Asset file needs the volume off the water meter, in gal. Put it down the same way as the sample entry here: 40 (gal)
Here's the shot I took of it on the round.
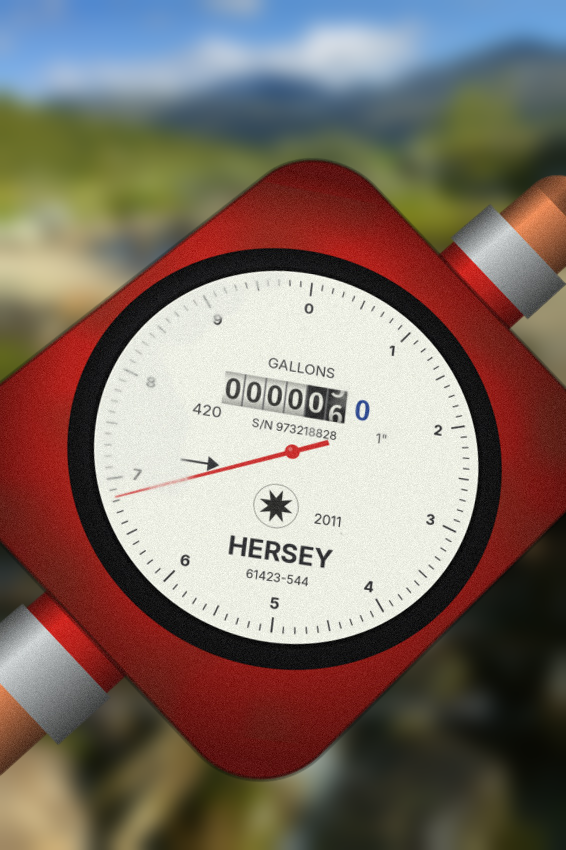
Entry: 56.8 (gal)
